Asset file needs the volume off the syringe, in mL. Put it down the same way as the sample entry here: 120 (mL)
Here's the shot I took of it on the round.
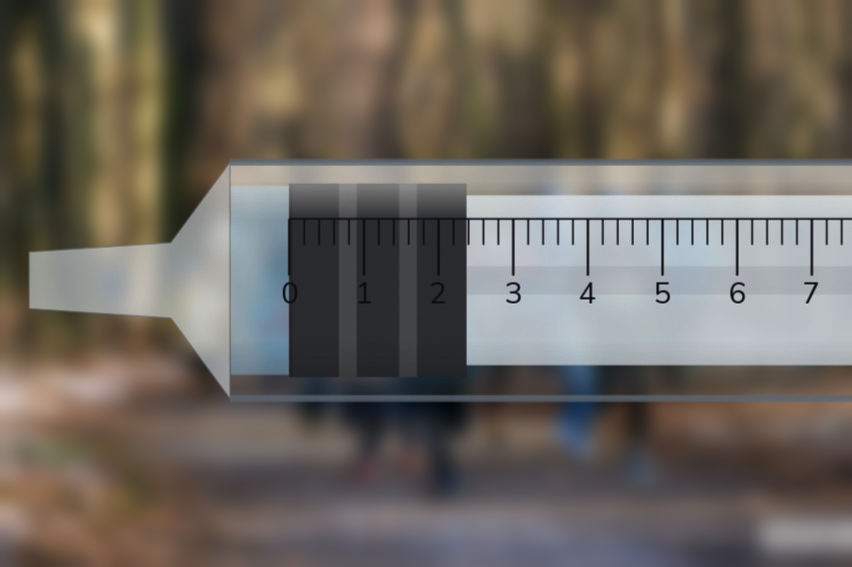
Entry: 0 (mL)
